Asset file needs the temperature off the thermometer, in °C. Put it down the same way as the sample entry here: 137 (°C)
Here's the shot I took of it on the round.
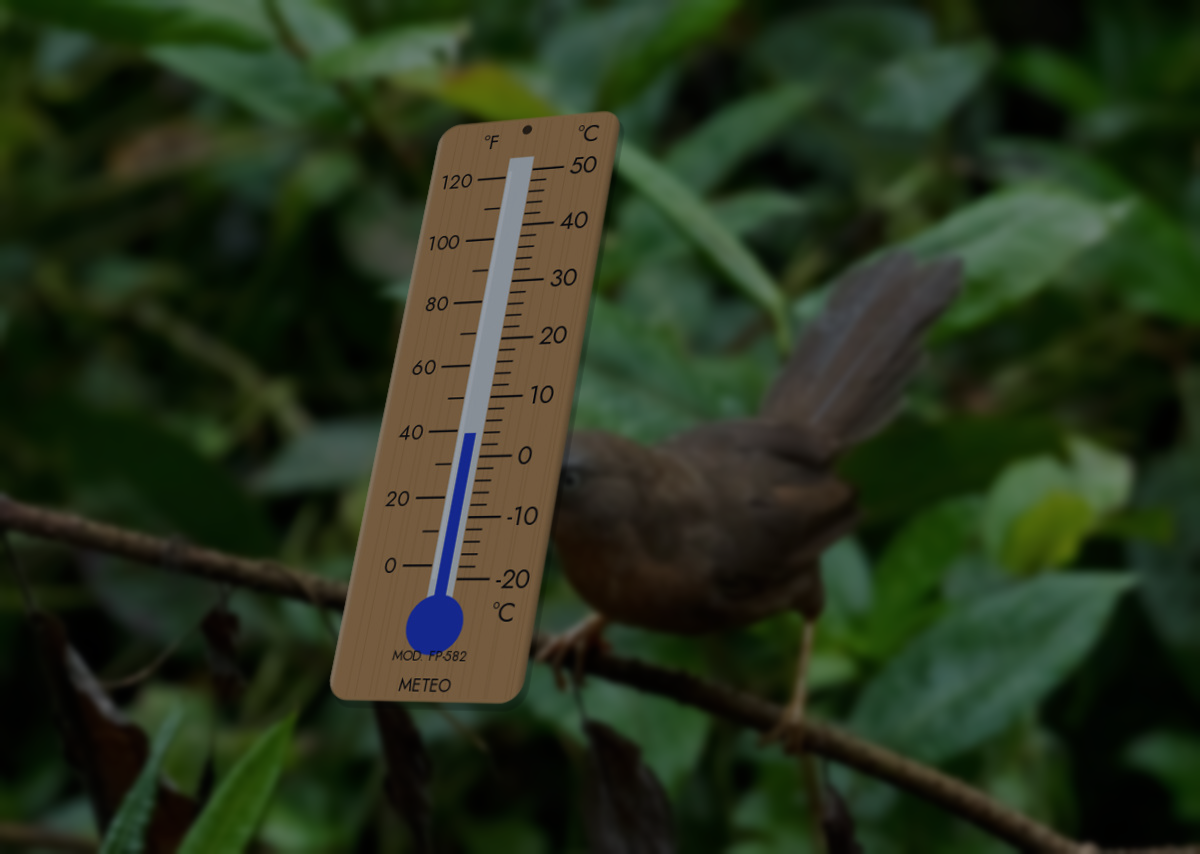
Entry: 4 (°C)
